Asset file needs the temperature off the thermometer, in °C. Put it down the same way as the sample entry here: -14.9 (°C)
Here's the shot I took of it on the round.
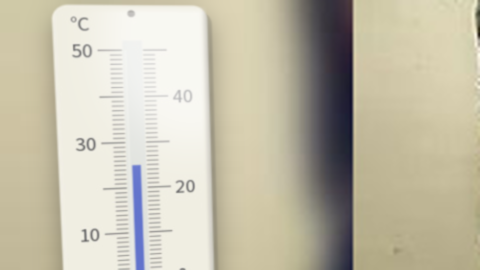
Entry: 25 (°C)
